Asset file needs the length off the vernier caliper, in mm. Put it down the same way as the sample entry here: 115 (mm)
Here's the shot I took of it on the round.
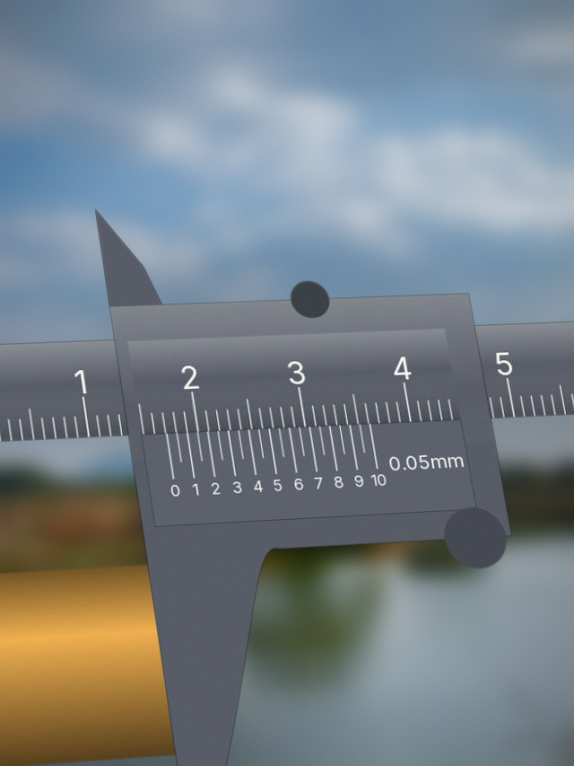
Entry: 17.1 (mm)
